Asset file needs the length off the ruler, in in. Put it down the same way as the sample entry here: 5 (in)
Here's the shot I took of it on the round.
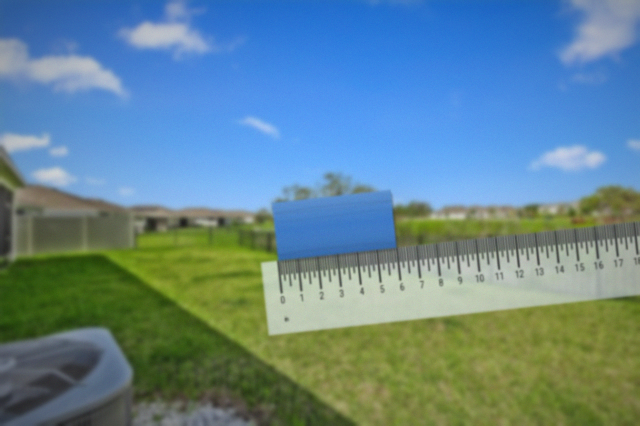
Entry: 6 (in)
